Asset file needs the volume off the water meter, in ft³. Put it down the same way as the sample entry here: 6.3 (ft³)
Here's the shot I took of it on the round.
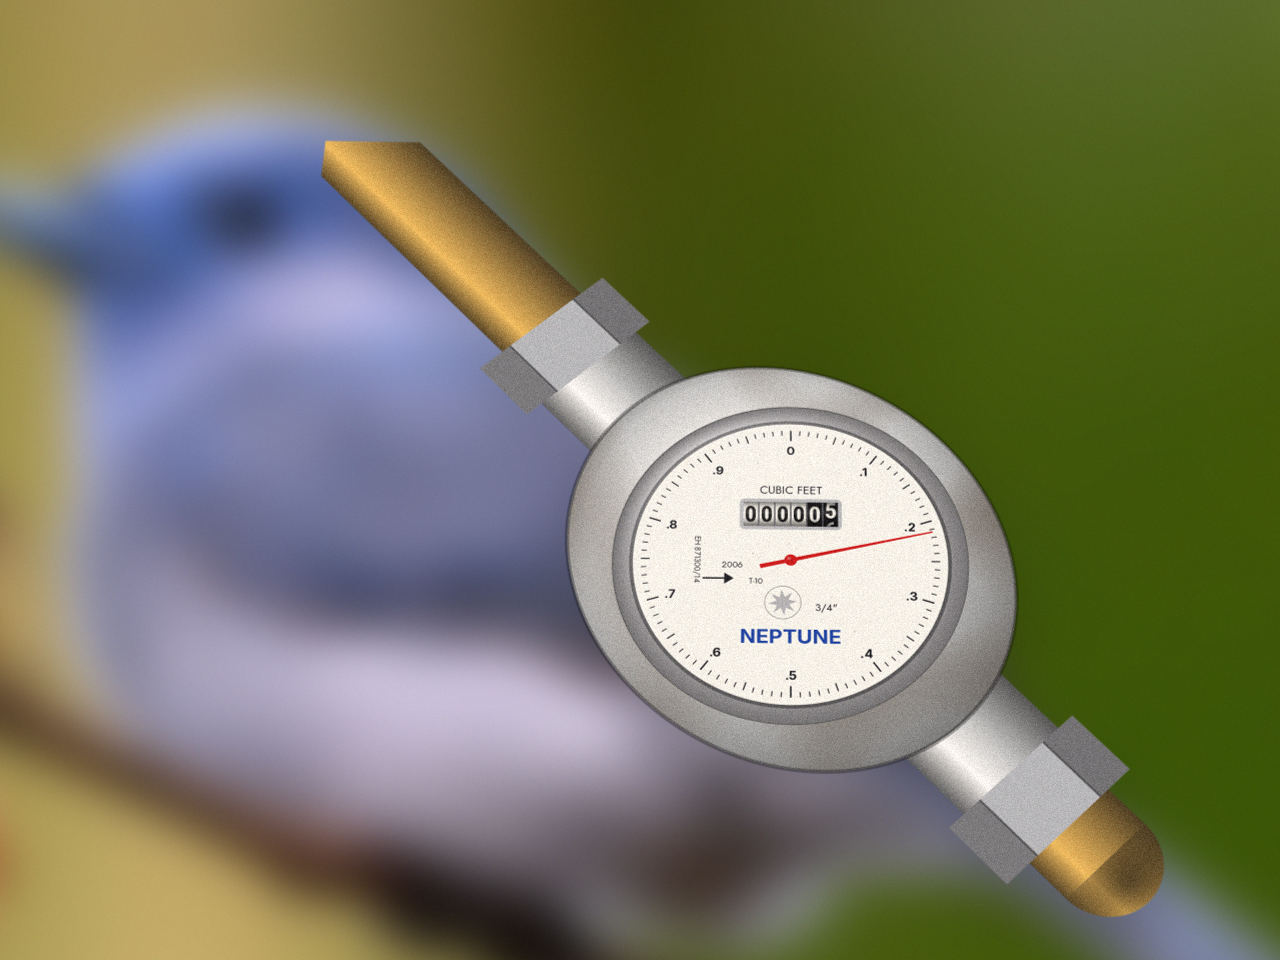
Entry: 5.21 (ft³)
